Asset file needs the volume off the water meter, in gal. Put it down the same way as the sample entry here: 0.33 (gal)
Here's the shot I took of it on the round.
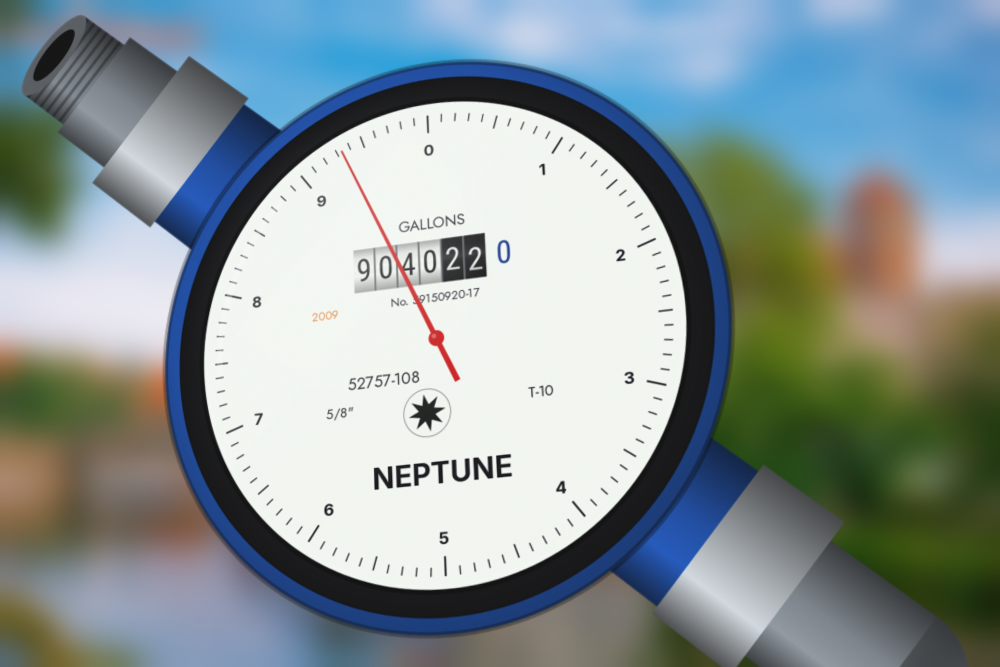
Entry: 9040219.3 (gal)
